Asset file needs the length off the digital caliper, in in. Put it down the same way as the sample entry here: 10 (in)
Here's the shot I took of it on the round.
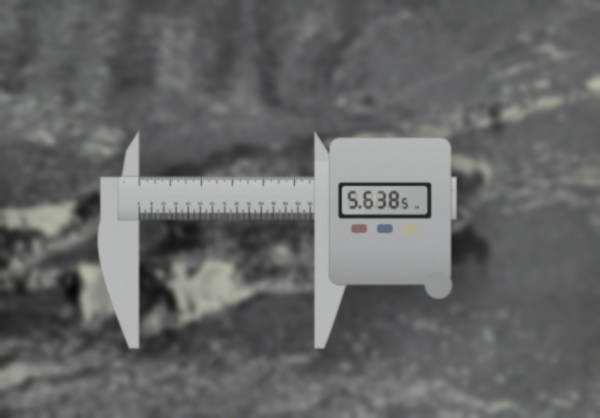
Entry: 5.6385 (in)
